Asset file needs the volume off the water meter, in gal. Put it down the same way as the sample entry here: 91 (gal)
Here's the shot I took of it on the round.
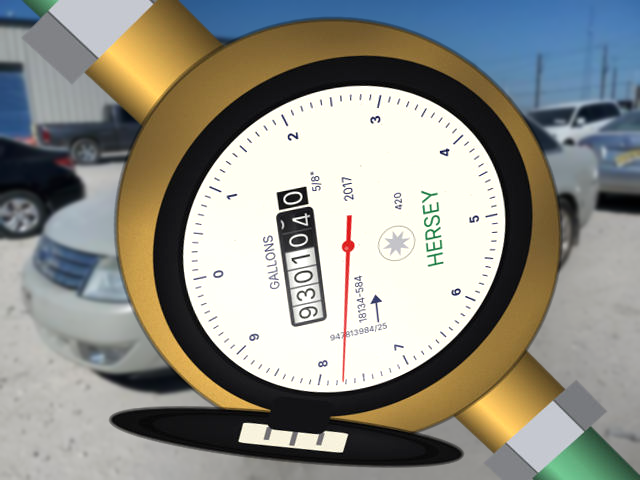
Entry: 9301037.7 (gal)
